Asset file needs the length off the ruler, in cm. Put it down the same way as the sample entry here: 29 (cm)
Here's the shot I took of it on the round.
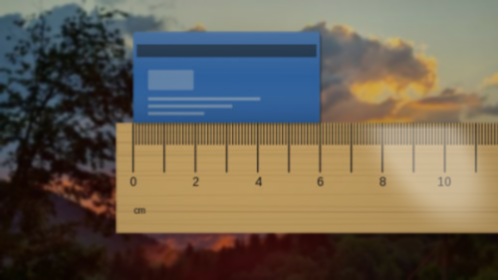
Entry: 6 (cm)
